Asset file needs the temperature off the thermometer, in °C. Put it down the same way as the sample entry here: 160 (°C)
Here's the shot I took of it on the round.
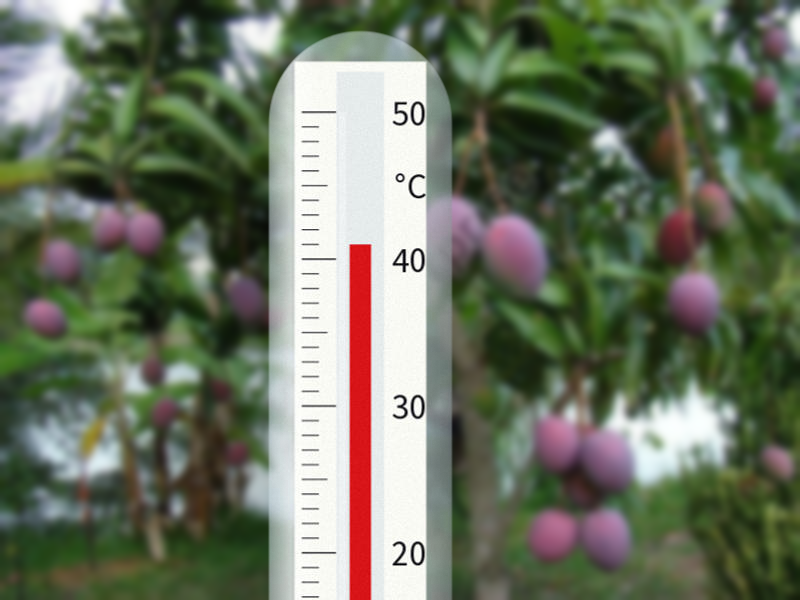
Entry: 41 (°C)
